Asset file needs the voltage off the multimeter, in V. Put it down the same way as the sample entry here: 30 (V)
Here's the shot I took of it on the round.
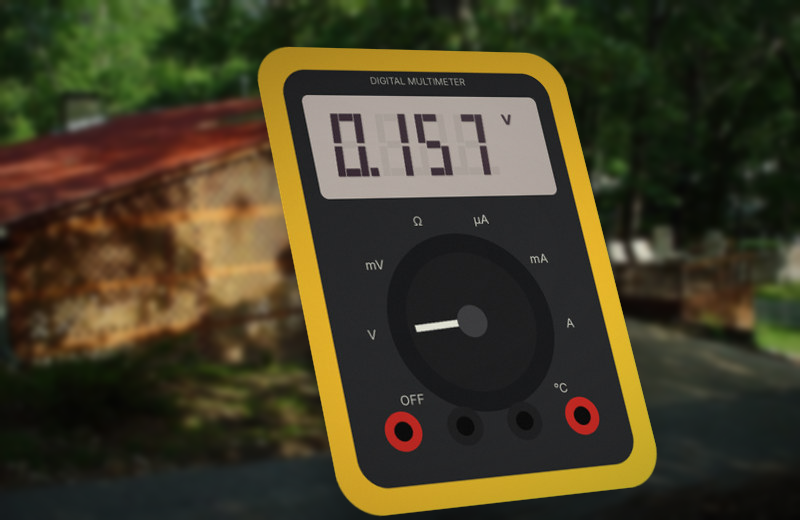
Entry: 0.157 (V)
